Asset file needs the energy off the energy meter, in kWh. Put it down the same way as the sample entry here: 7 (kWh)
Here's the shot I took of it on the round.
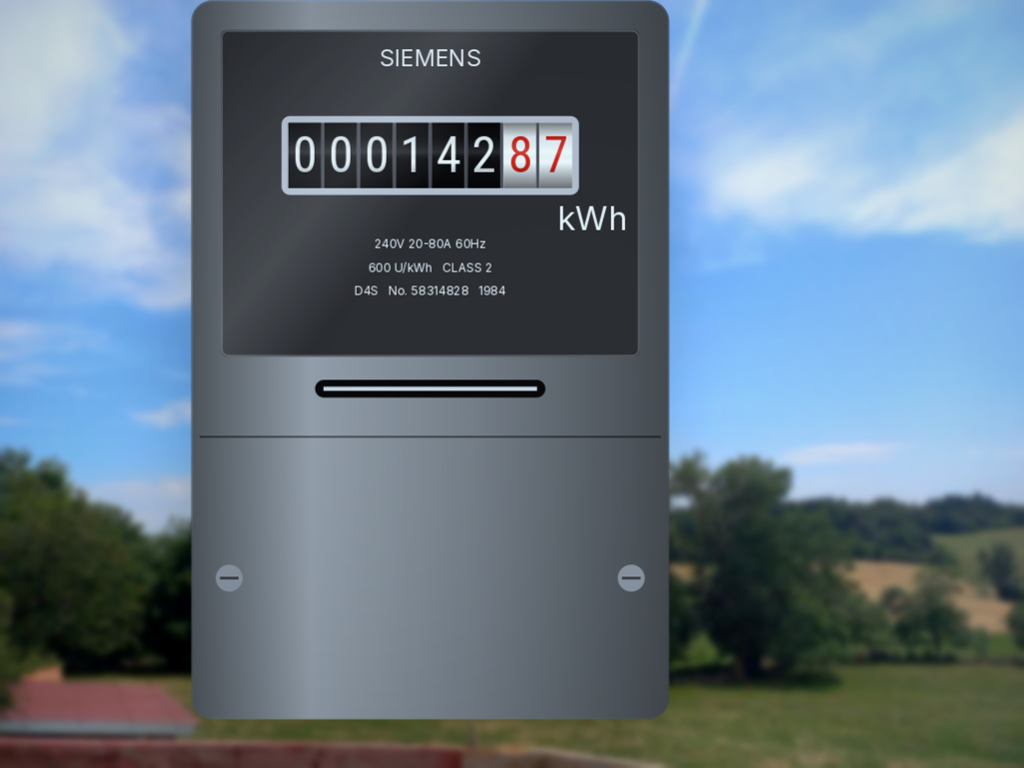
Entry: 142.87 (kWh)
